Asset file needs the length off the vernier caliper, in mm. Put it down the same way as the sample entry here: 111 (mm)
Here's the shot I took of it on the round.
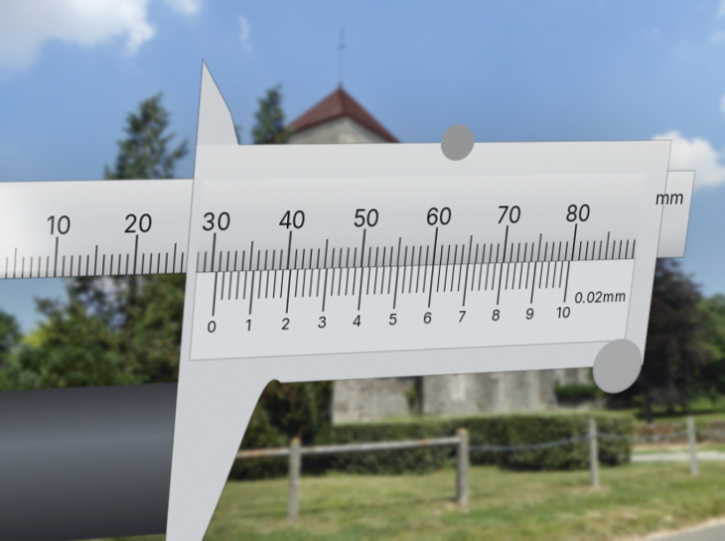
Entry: 30.6 (mm)
